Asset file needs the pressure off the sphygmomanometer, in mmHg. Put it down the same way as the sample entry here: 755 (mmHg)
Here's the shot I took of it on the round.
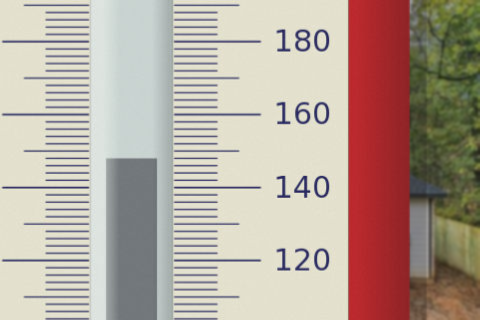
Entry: 148 (mmHg)
